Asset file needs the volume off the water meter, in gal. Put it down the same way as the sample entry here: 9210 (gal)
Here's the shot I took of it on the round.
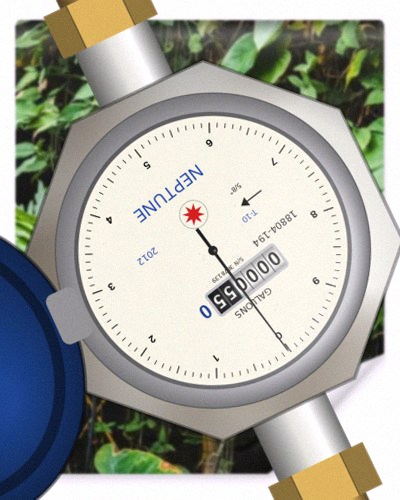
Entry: 550.0 (gal)
